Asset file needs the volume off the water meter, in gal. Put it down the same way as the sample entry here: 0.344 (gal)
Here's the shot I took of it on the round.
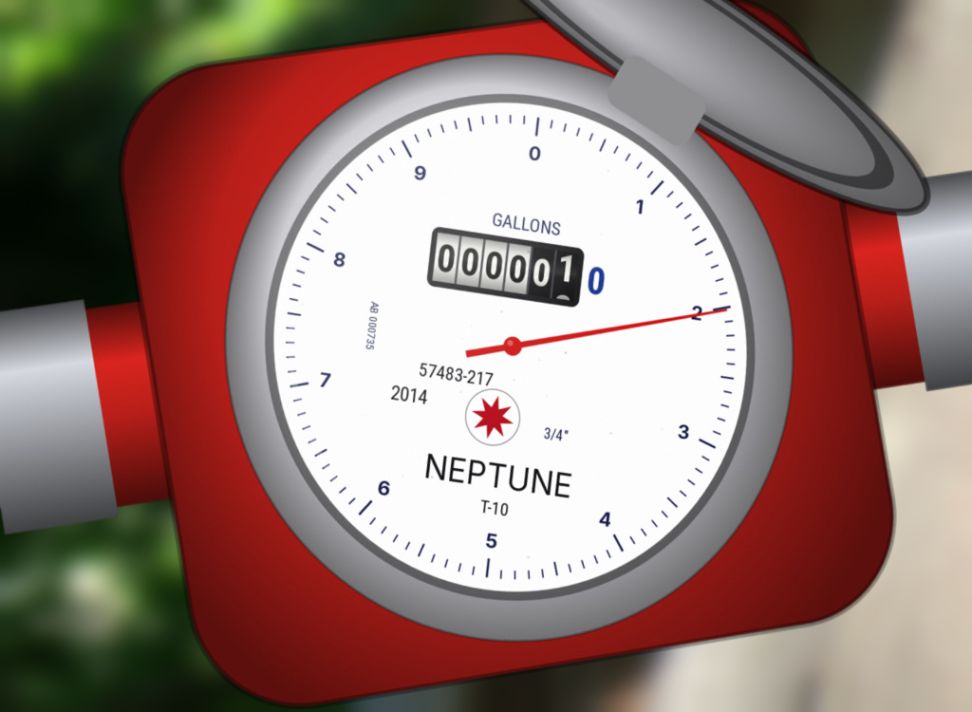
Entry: 12.0 (gal)
